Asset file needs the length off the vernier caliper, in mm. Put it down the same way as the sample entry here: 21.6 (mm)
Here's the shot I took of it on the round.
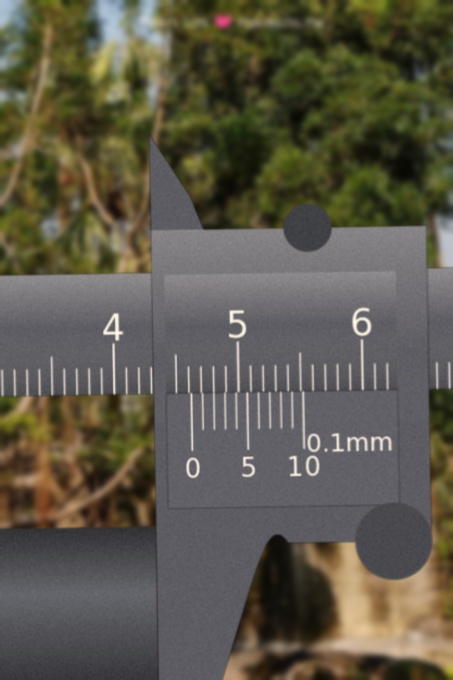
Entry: 46.2 (mm)
